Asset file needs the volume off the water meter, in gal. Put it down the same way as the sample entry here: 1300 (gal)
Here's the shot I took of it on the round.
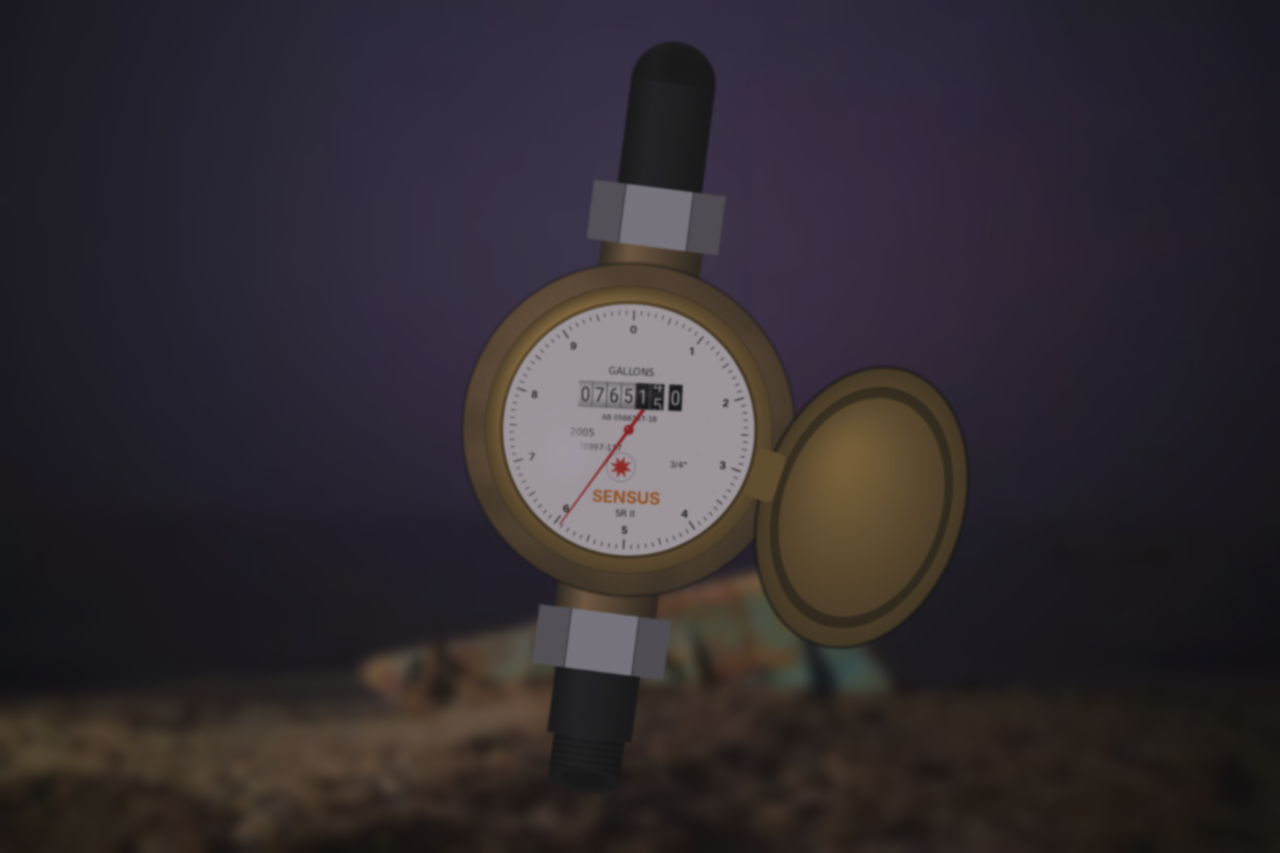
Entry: 765145.9 (gal)
